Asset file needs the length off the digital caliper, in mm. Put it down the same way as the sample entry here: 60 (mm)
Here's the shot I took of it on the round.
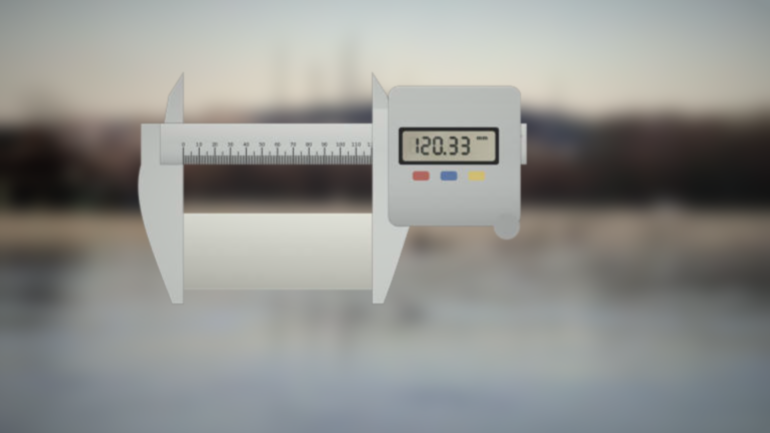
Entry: 120.33 (mm)
